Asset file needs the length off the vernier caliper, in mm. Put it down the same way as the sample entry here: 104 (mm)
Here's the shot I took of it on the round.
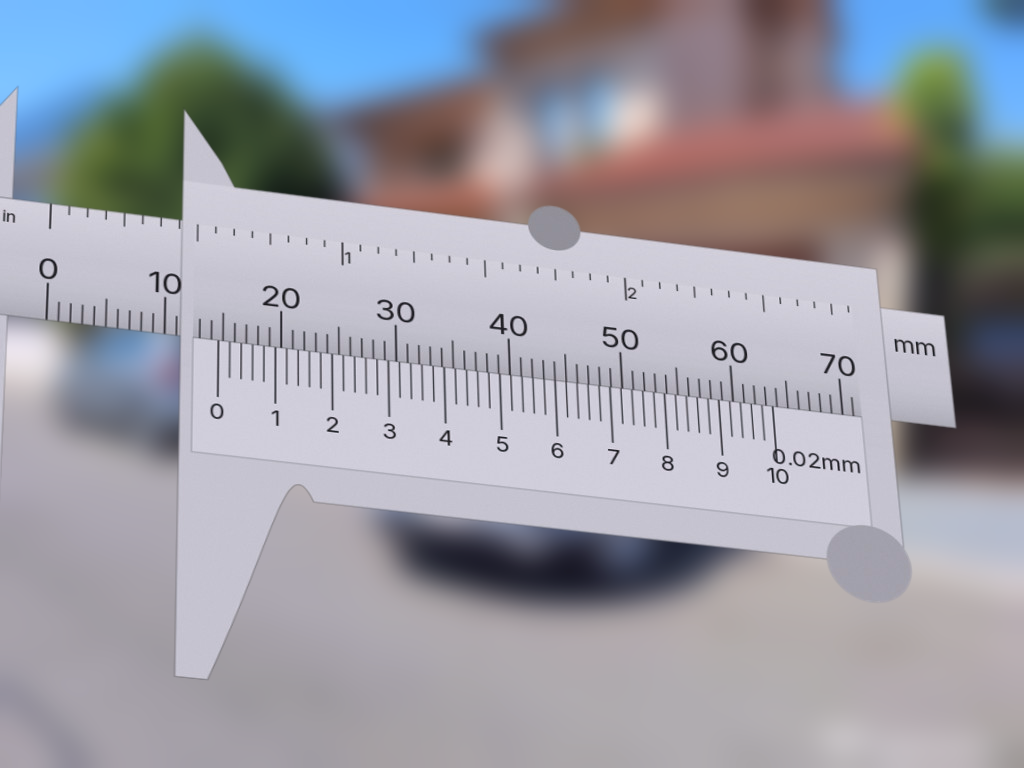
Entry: 14.6 (mm)
